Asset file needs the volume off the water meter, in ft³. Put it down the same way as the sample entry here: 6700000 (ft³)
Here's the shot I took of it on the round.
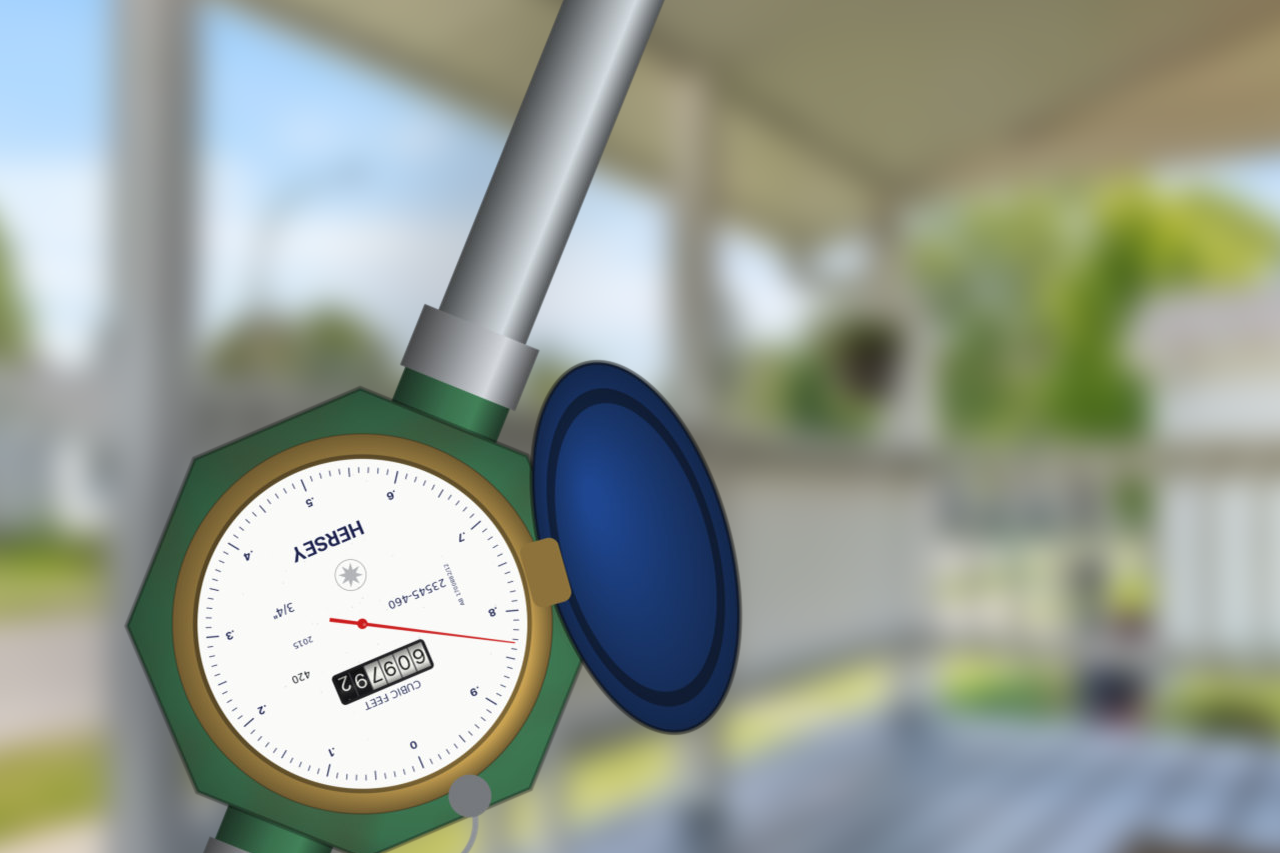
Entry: 609791.83 (ft³)
